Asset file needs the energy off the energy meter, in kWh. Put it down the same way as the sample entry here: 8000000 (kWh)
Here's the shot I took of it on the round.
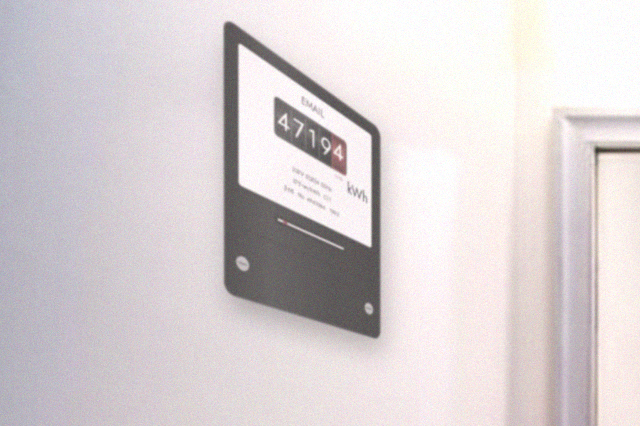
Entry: 4719.4 (kWh)
